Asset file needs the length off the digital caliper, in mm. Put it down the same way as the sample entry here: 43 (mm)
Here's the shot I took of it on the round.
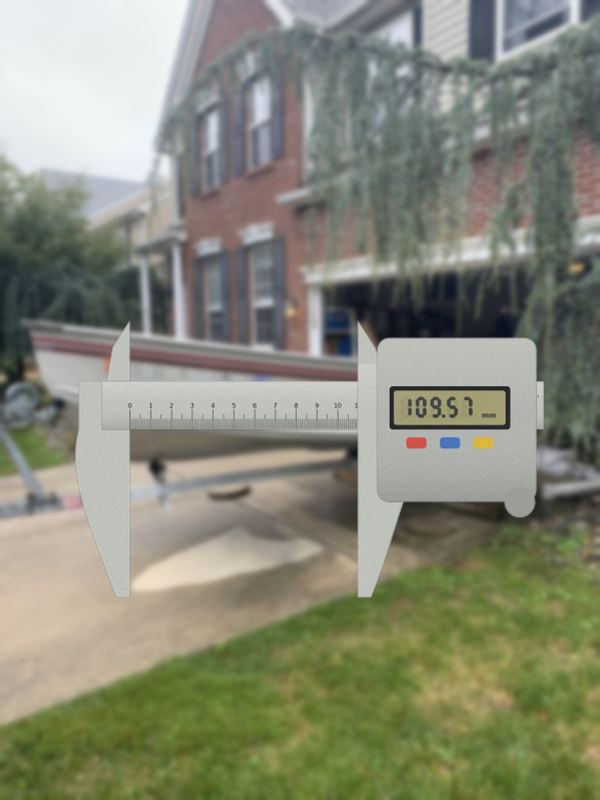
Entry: 109.57 (mm)
